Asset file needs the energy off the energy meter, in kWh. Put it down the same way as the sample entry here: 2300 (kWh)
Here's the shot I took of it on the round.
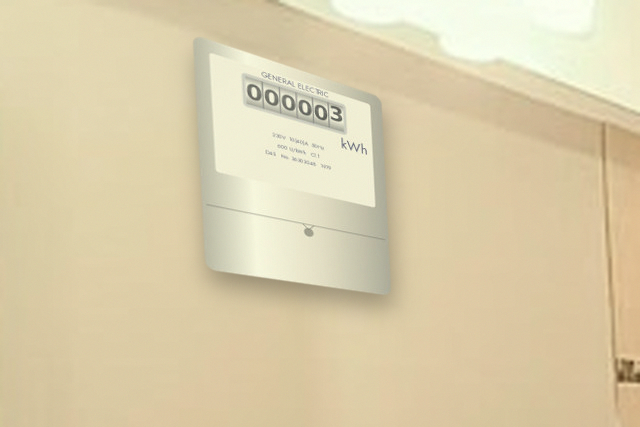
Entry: 3 (kWh)
